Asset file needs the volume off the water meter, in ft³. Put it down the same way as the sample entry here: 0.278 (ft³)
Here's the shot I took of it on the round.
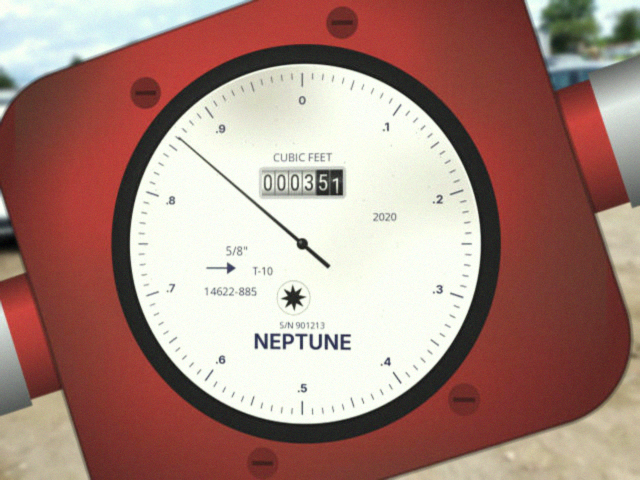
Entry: 350.86 (ft³)
